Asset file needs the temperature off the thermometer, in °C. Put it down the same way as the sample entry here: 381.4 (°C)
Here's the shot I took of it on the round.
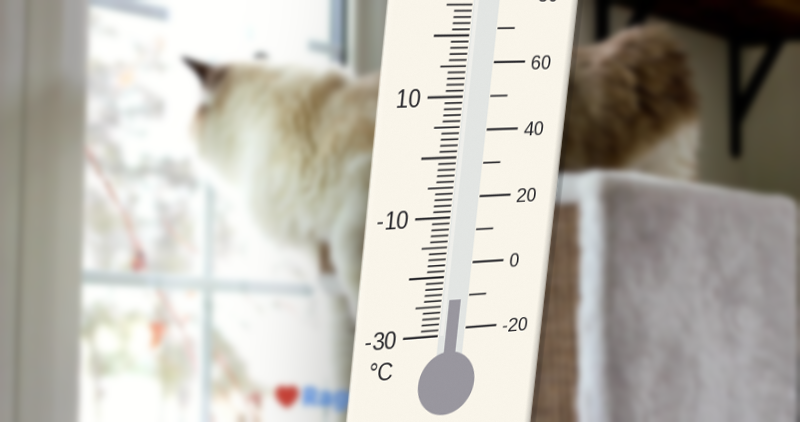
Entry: -24 (°C)
